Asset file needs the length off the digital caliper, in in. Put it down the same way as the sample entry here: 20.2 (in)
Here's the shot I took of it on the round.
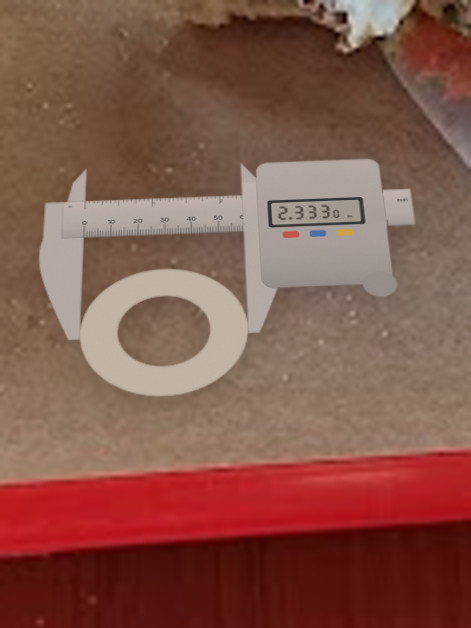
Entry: 2.3330 (in)
